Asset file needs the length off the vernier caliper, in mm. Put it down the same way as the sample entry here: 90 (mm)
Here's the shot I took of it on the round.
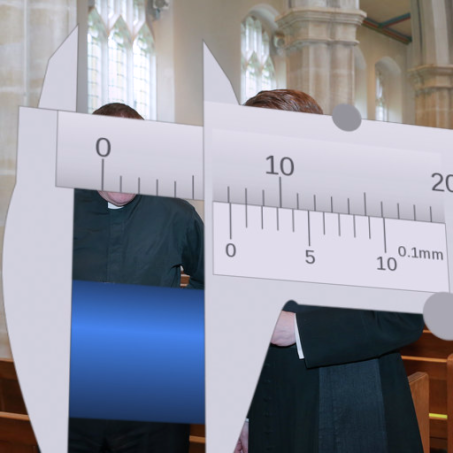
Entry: 7.1 (mm)
